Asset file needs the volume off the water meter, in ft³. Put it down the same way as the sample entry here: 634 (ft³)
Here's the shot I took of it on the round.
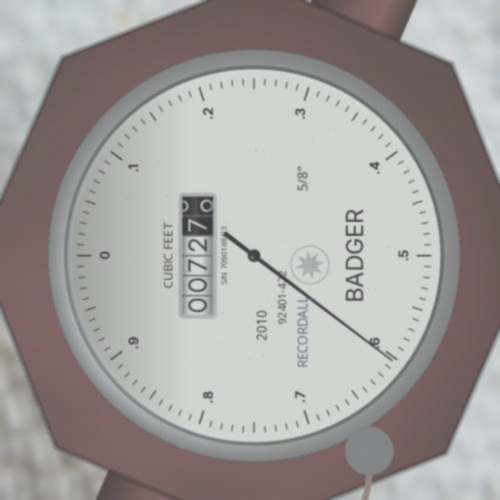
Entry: 7278.60 (ft³)
